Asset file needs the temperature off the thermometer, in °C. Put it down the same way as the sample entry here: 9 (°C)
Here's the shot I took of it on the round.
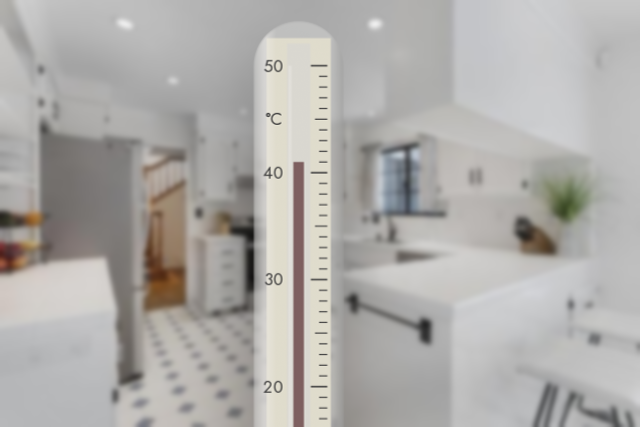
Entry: 41 (°C)
